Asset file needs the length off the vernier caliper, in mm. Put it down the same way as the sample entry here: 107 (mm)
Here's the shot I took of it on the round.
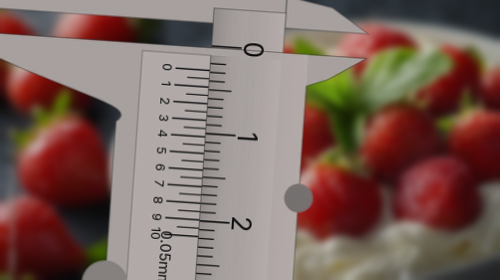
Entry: 2.8 (mm)
